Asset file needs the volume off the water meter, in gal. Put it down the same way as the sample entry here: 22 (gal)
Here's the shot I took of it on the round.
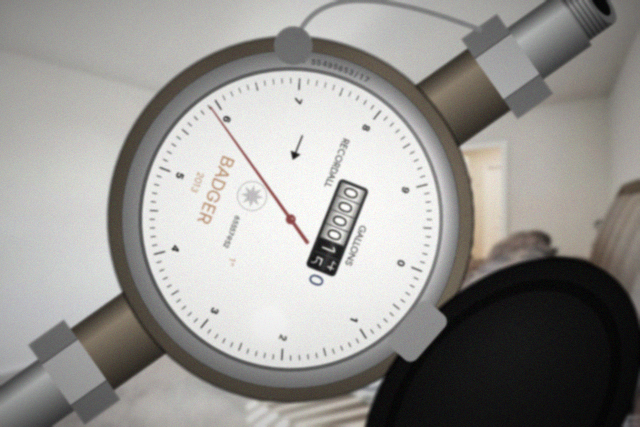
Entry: 145.9 (gal)
